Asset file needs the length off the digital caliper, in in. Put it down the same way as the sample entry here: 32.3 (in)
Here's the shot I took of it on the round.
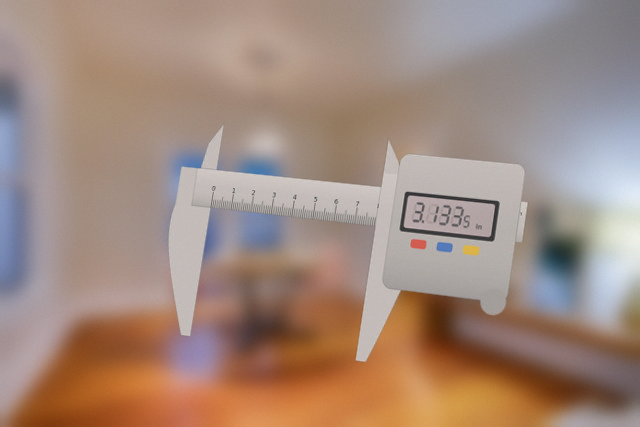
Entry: 3.1335 (in)
